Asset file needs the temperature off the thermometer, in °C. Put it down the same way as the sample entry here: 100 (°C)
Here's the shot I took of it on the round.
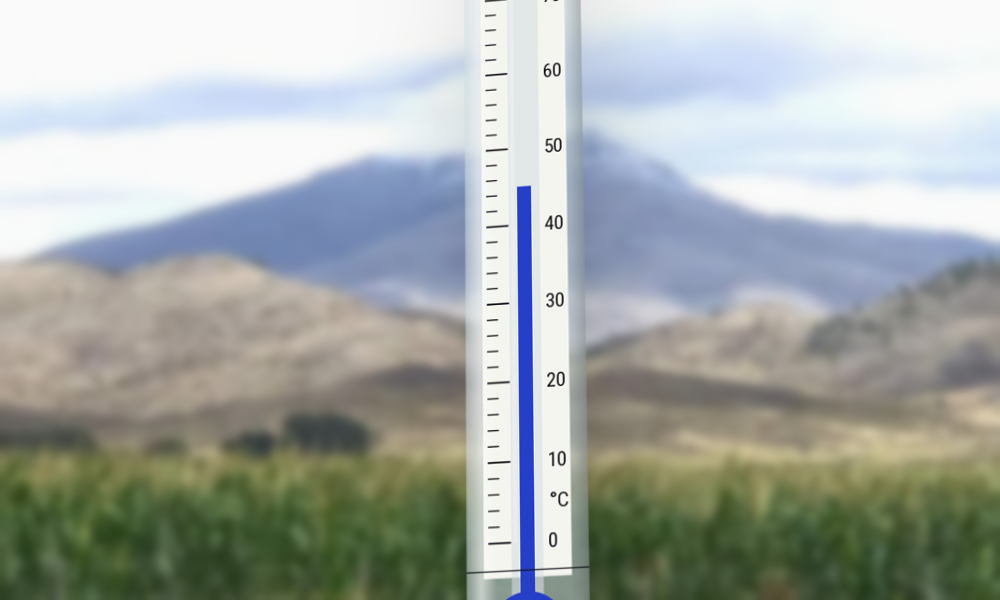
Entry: 45 (°C)
